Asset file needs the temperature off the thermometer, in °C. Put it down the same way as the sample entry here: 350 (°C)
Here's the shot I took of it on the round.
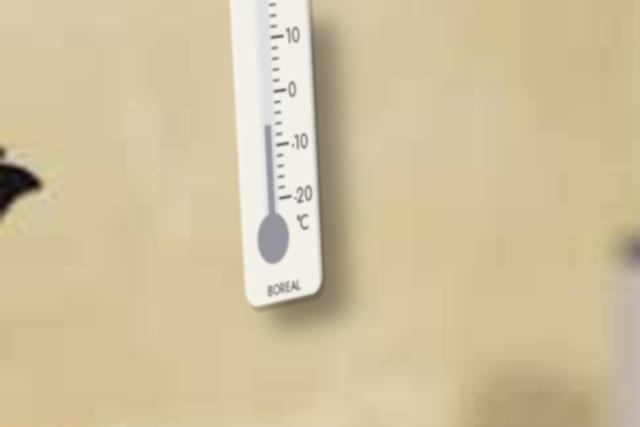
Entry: -6 (°C)
